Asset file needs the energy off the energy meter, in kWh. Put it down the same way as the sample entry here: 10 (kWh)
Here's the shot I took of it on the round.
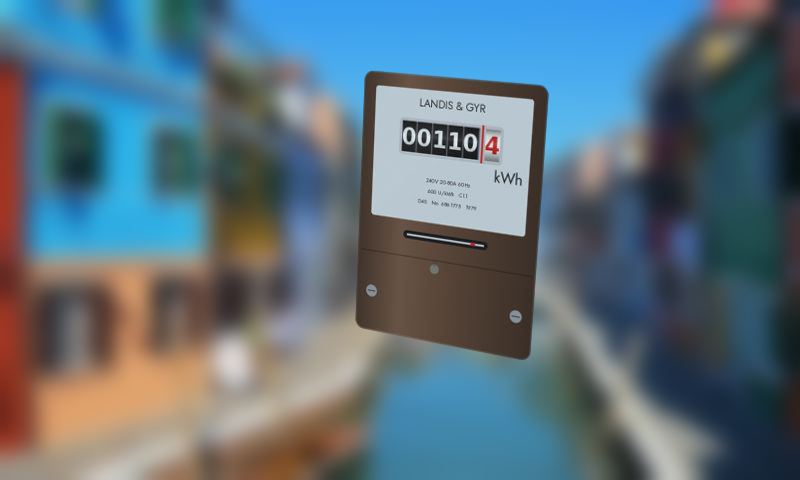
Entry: 110.4 (kWh)
